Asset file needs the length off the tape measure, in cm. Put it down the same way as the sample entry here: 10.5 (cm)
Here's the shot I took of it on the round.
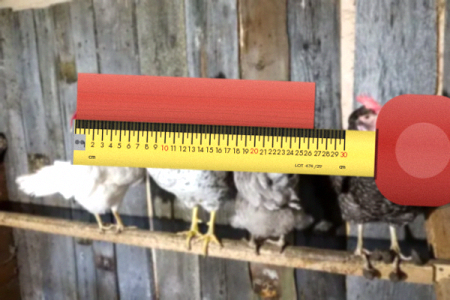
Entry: 26.5 (cm)
